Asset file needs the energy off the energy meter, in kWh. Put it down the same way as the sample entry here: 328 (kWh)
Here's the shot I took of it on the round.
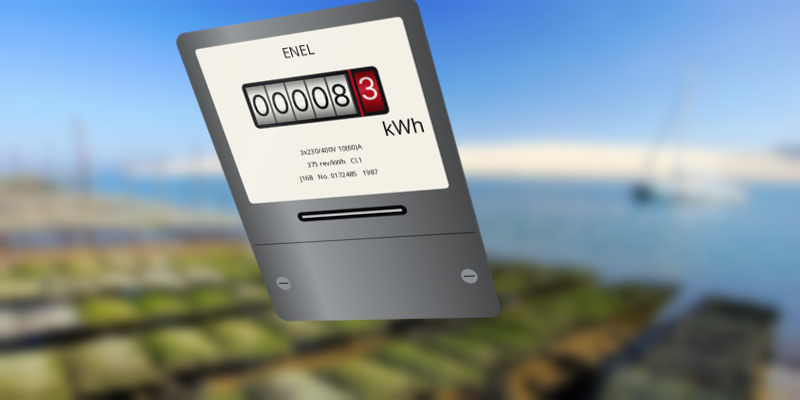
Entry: 8.3 (kWh)
